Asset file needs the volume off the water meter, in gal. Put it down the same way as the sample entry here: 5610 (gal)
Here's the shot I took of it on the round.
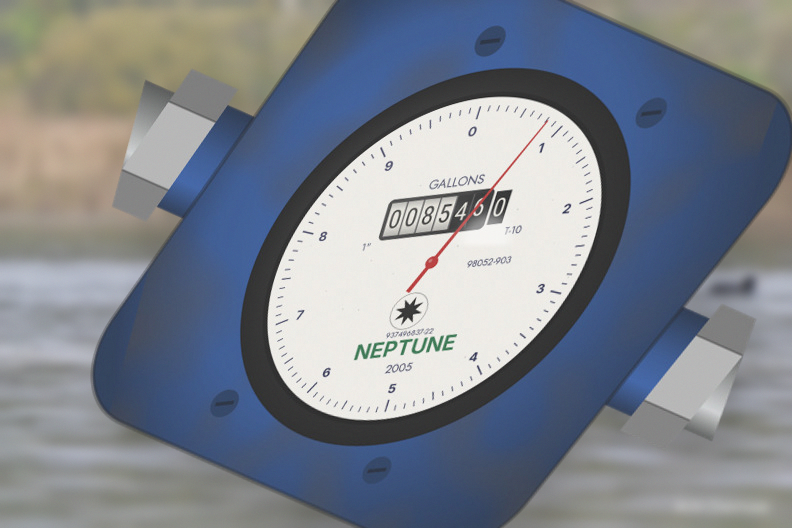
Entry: 85460.8 (gal)
